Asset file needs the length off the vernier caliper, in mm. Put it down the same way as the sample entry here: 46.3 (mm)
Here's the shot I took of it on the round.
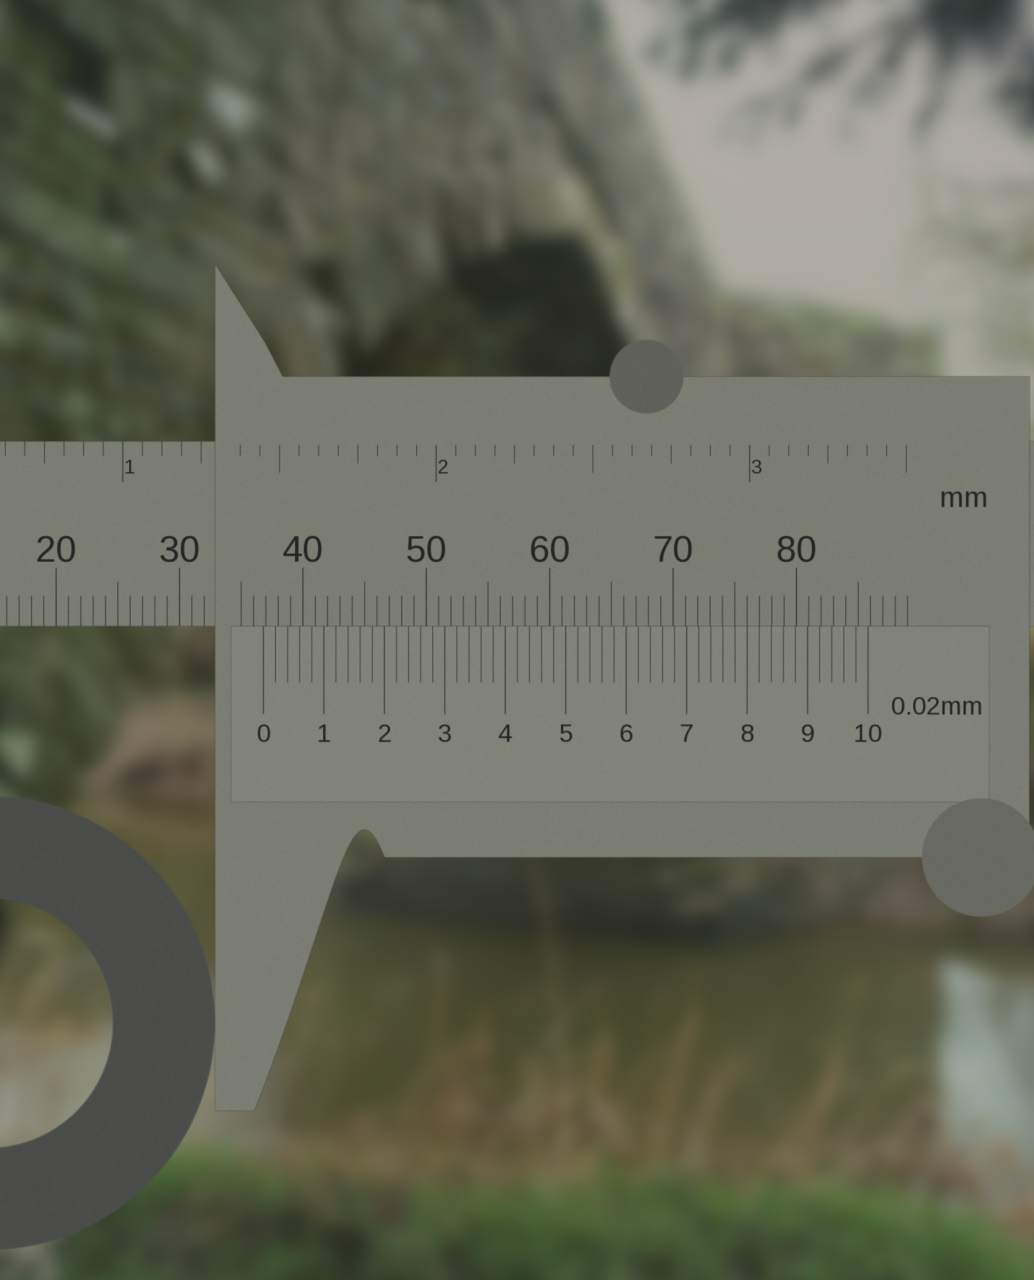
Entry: 36.8 (mm)
